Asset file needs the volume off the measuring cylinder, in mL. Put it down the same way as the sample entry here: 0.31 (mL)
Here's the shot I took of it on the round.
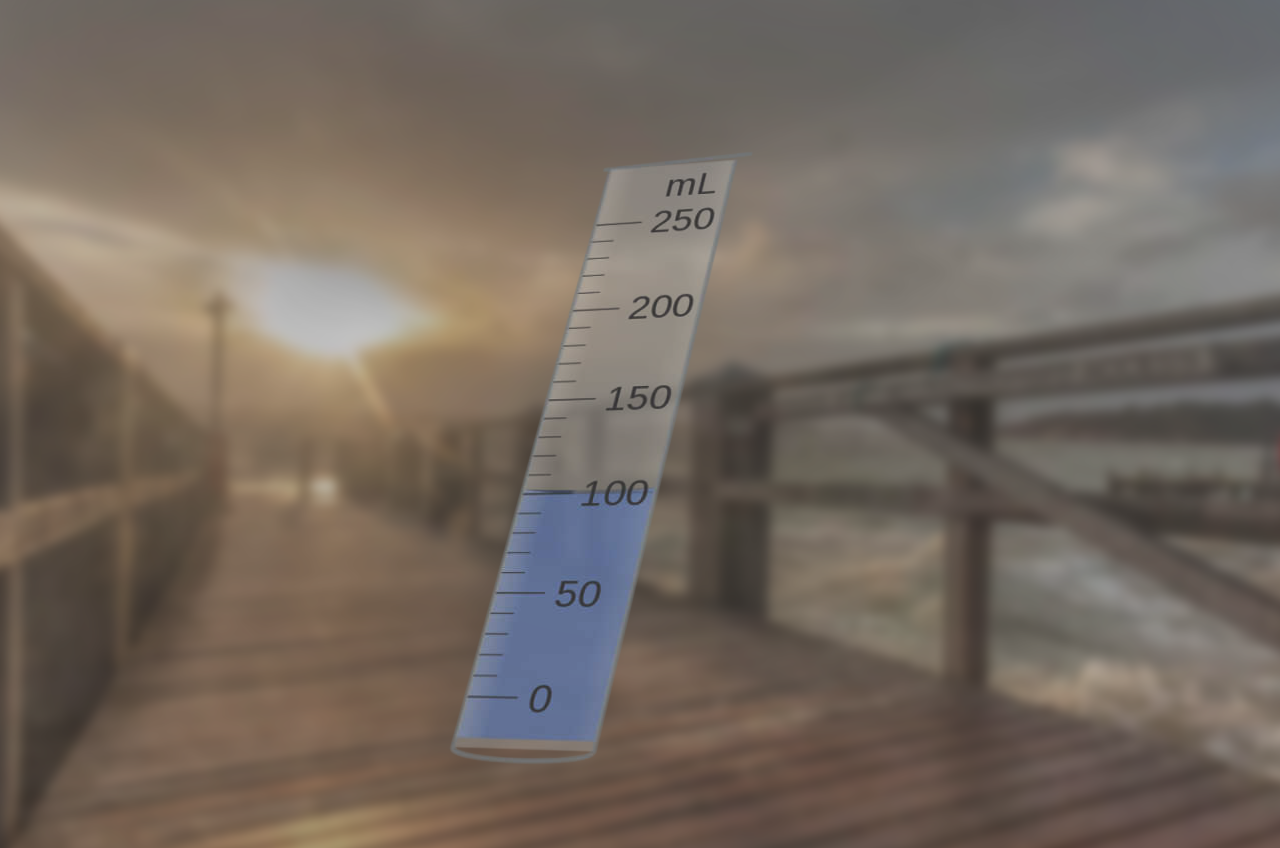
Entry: 100 (mL)
